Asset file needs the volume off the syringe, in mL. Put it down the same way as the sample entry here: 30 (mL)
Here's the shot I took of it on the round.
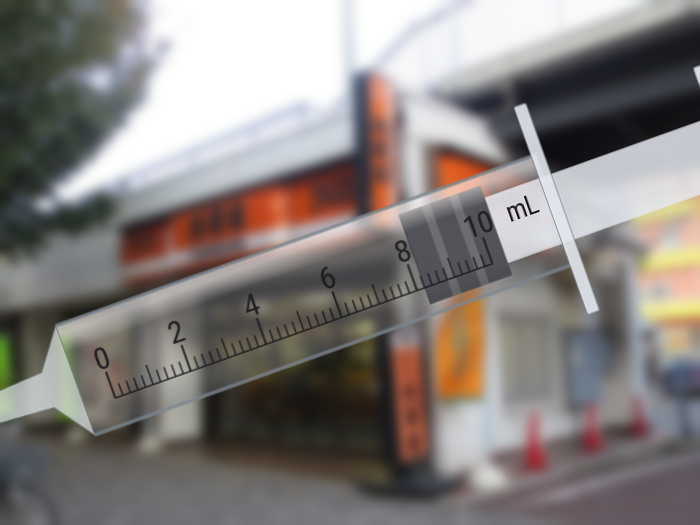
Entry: 8.2 (mL)
